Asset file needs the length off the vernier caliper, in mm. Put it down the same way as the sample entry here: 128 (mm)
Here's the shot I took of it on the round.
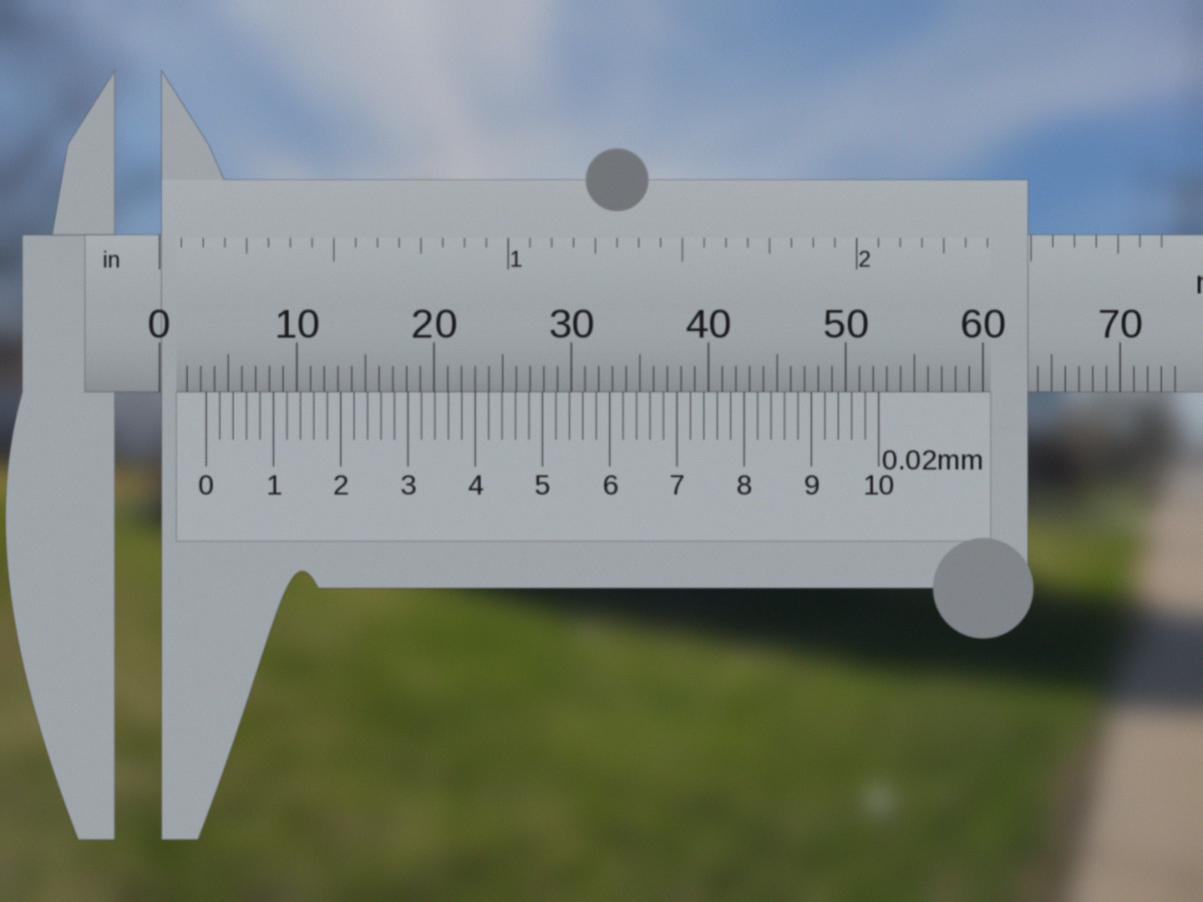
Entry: 3.4 (mm)
